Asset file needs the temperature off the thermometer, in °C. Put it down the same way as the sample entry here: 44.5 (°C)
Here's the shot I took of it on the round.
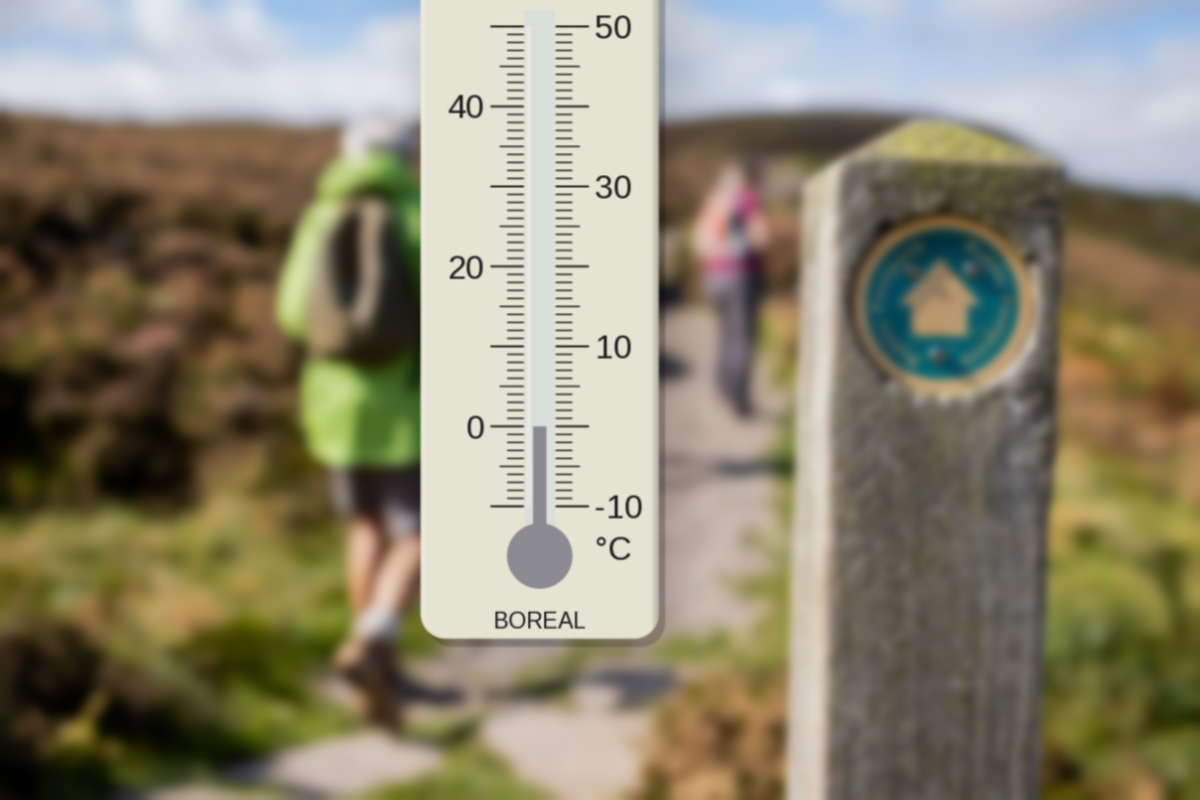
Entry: 0 (°C)
